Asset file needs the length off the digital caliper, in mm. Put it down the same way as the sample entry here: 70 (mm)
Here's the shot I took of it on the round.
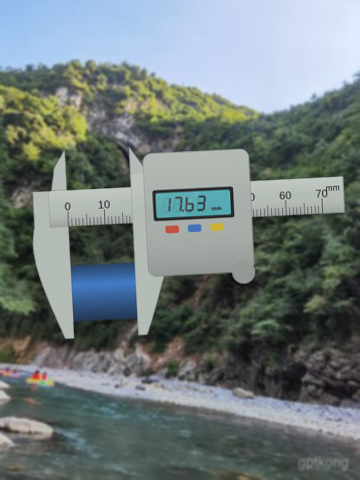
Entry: 17.63 (mm)
